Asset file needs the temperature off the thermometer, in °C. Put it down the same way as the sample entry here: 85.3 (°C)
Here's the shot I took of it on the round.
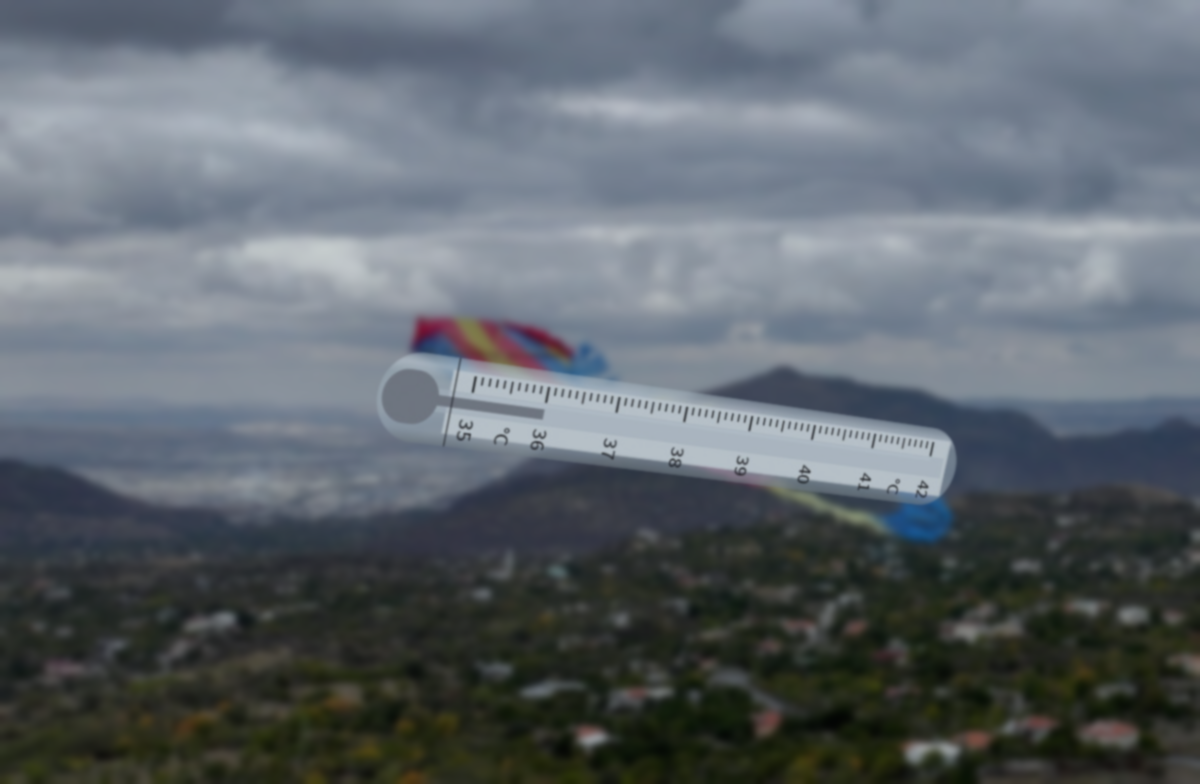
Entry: 36 (°C)
